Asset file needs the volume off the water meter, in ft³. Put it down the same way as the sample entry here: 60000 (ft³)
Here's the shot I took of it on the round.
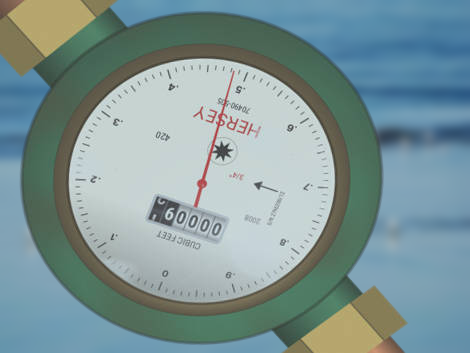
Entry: 91.48 (ft³)
